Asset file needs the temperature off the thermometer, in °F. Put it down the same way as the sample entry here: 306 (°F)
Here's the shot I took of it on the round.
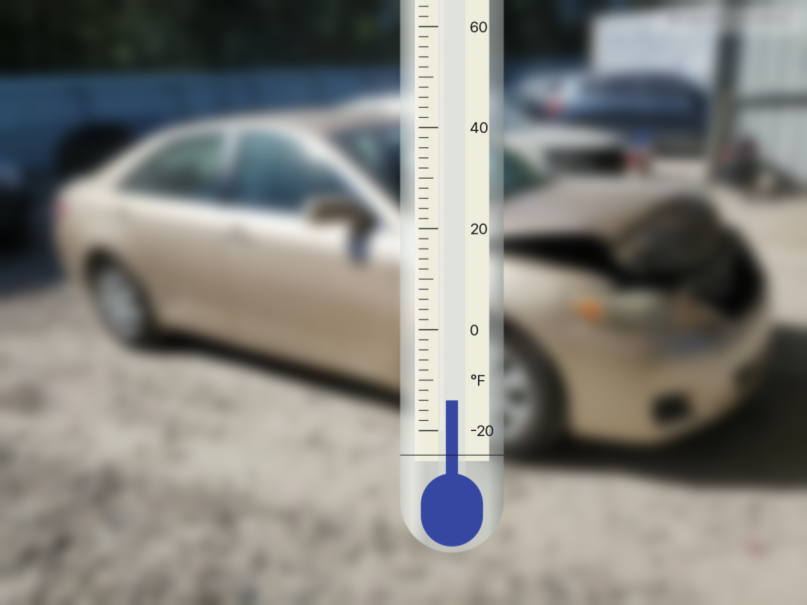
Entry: -14 (°F)
